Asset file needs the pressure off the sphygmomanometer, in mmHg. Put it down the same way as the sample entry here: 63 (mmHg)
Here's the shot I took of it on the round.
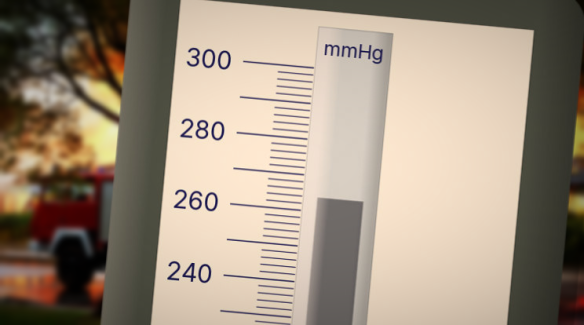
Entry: 264 (mmHg)
